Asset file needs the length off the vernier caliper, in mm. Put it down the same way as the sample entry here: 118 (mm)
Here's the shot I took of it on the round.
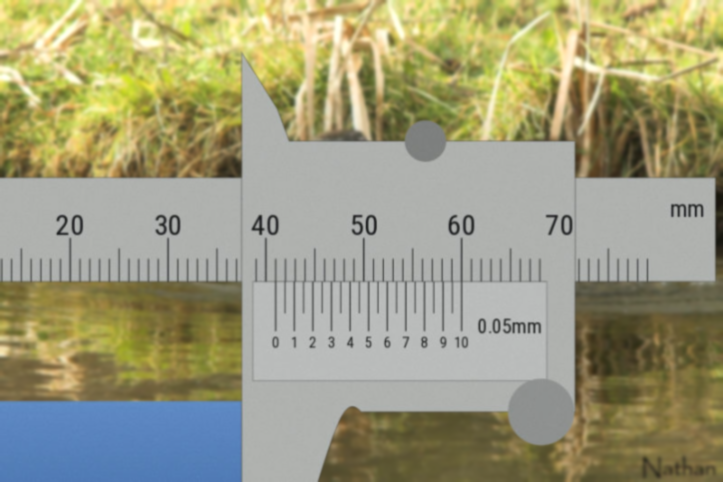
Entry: 41.0 (mm)
